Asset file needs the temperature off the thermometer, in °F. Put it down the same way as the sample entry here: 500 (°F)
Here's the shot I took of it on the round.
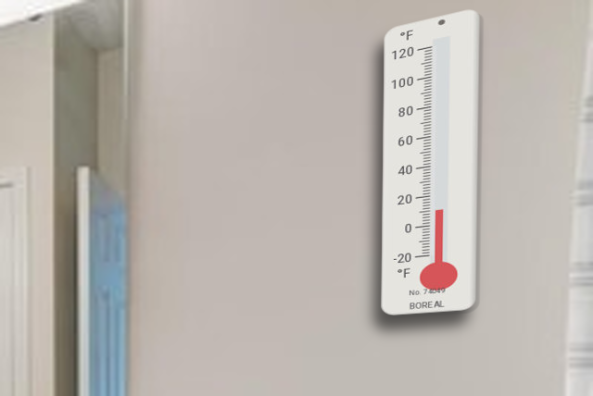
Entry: 10 (°F)
